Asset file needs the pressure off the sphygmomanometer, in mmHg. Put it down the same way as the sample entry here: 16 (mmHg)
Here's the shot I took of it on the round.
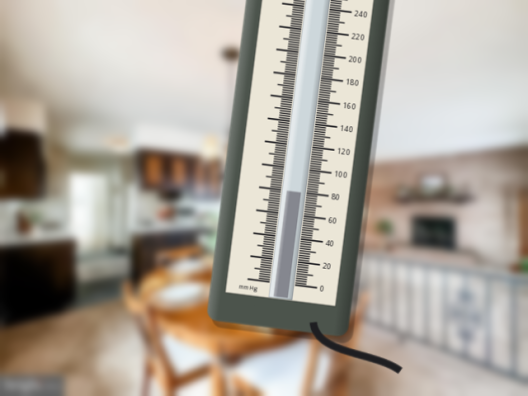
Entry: 80 (mmHg)
